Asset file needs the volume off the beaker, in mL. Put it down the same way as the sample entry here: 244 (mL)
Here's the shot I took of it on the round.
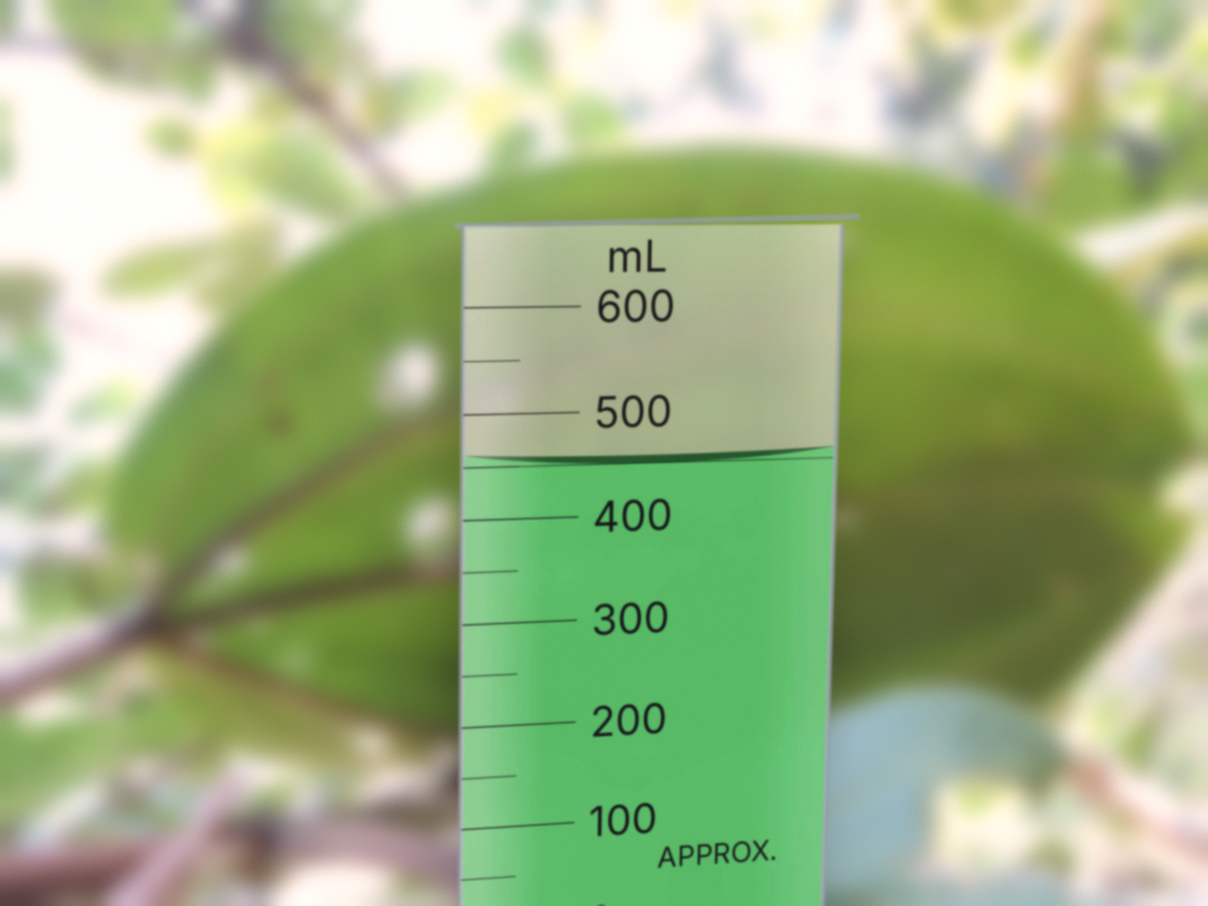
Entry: 450 (mL)
